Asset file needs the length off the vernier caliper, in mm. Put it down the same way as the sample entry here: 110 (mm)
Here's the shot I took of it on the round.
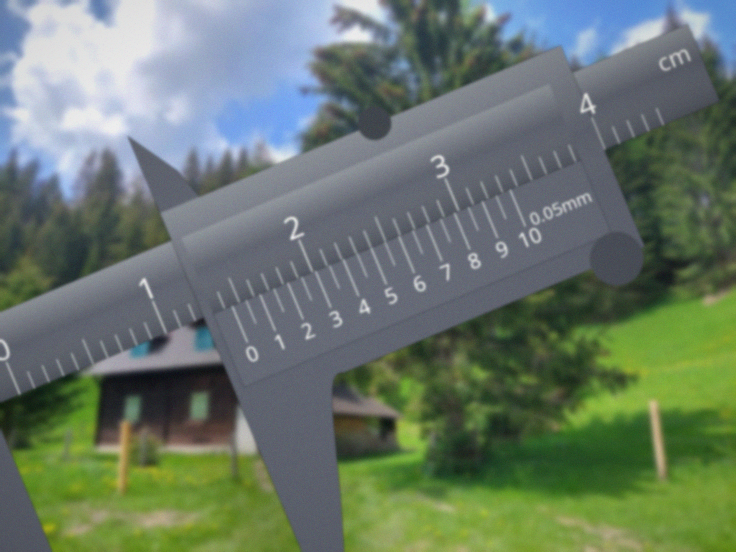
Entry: 14.5 (mm)
